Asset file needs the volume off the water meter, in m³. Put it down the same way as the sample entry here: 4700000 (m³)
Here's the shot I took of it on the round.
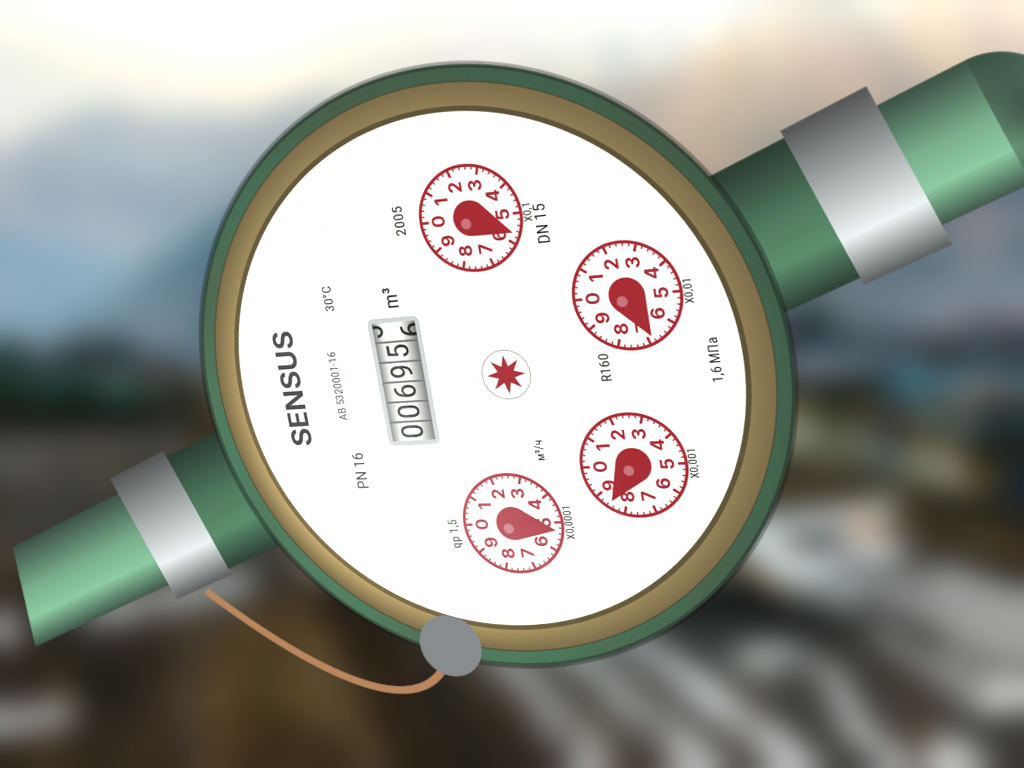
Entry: 6955.5685 (m³)
